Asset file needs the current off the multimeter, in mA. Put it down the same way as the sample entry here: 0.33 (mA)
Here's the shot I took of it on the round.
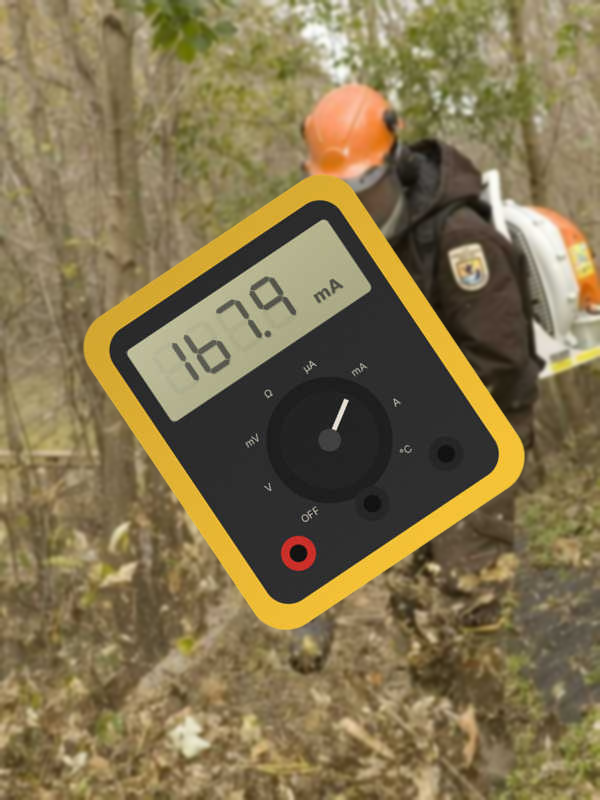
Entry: 167.9 (mA)
